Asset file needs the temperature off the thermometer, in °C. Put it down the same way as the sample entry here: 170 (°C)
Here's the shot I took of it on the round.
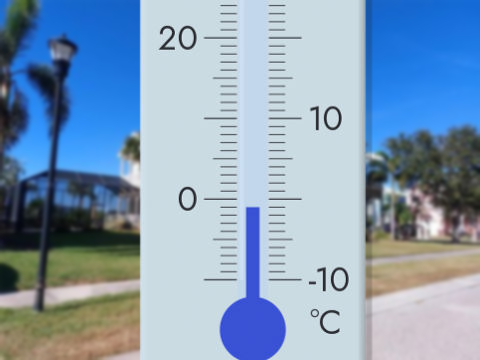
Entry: -1 (°C)
